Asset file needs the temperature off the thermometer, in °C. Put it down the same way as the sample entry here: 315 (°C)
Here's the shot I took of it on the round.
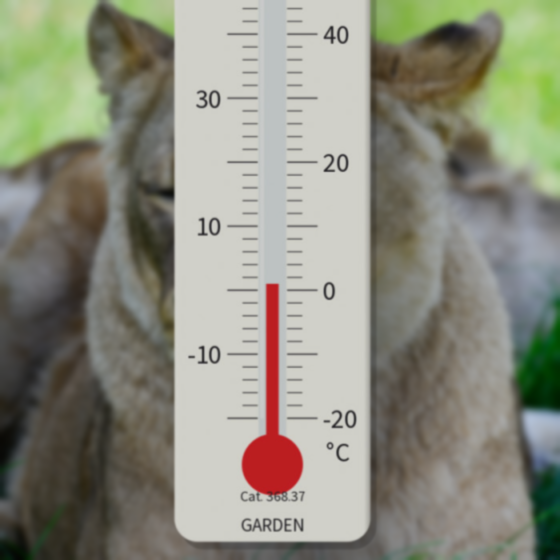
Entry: 1 (°C)
